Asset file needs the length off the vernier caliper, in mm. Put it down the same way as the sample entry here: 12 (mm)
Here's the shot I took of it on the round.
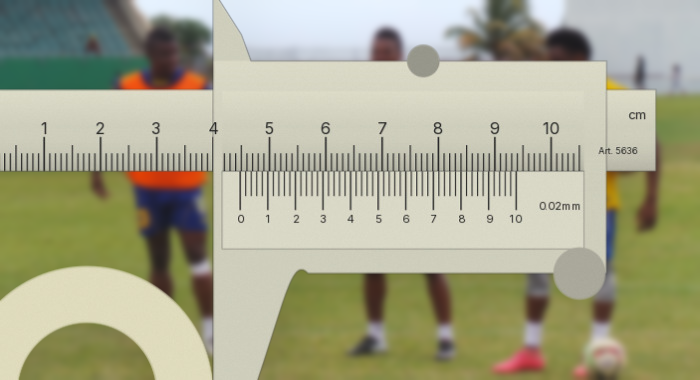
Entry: 44.8 (mm)
